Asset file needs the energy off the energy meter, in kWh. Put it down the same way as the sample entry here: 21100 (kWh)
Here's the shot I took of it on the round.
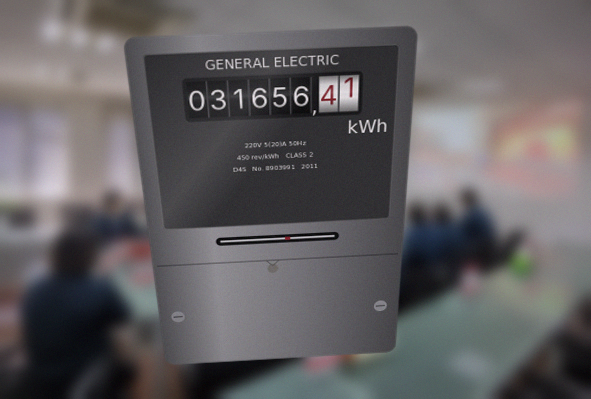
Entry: 31656.41 (kWh)
